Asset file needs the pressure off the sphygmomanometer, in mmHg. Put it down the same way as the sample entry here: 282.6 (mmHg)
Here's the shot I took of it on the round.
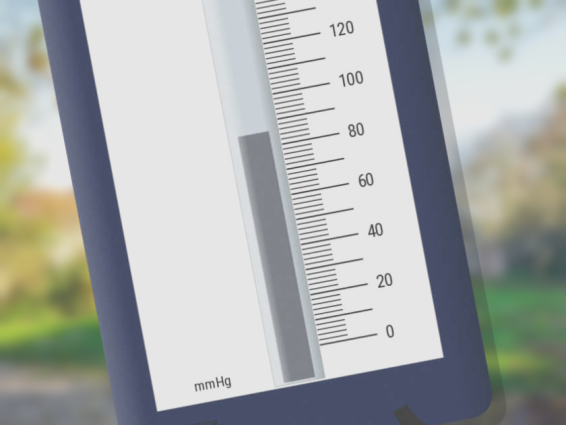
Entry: 86 (mmHg)
